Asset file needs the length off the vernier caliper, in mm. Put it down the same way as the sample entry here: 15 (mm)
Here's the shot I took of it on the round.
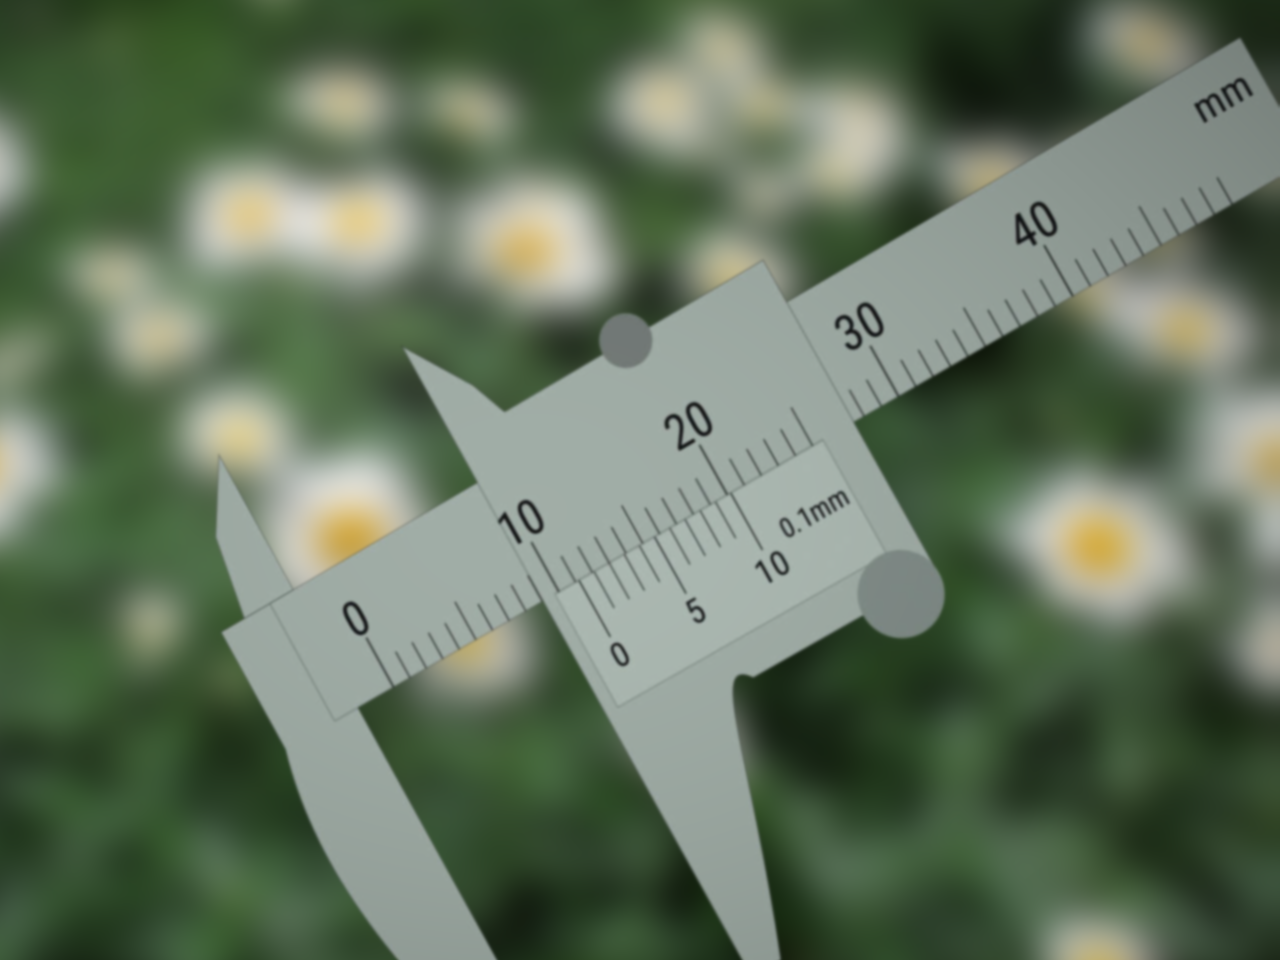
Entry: 11.2 (mm)
